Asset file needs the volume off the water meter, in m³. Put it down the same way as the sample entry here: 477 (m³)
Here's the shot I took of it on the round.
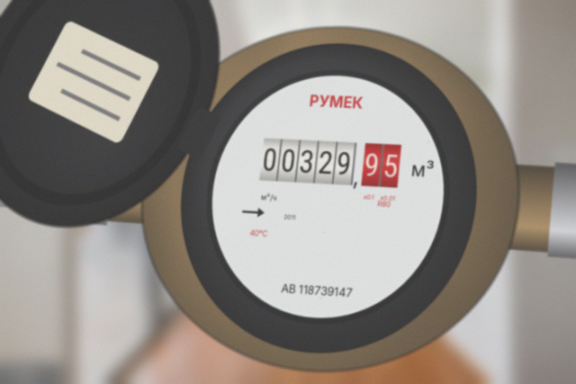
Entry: 329.95 (m³)
